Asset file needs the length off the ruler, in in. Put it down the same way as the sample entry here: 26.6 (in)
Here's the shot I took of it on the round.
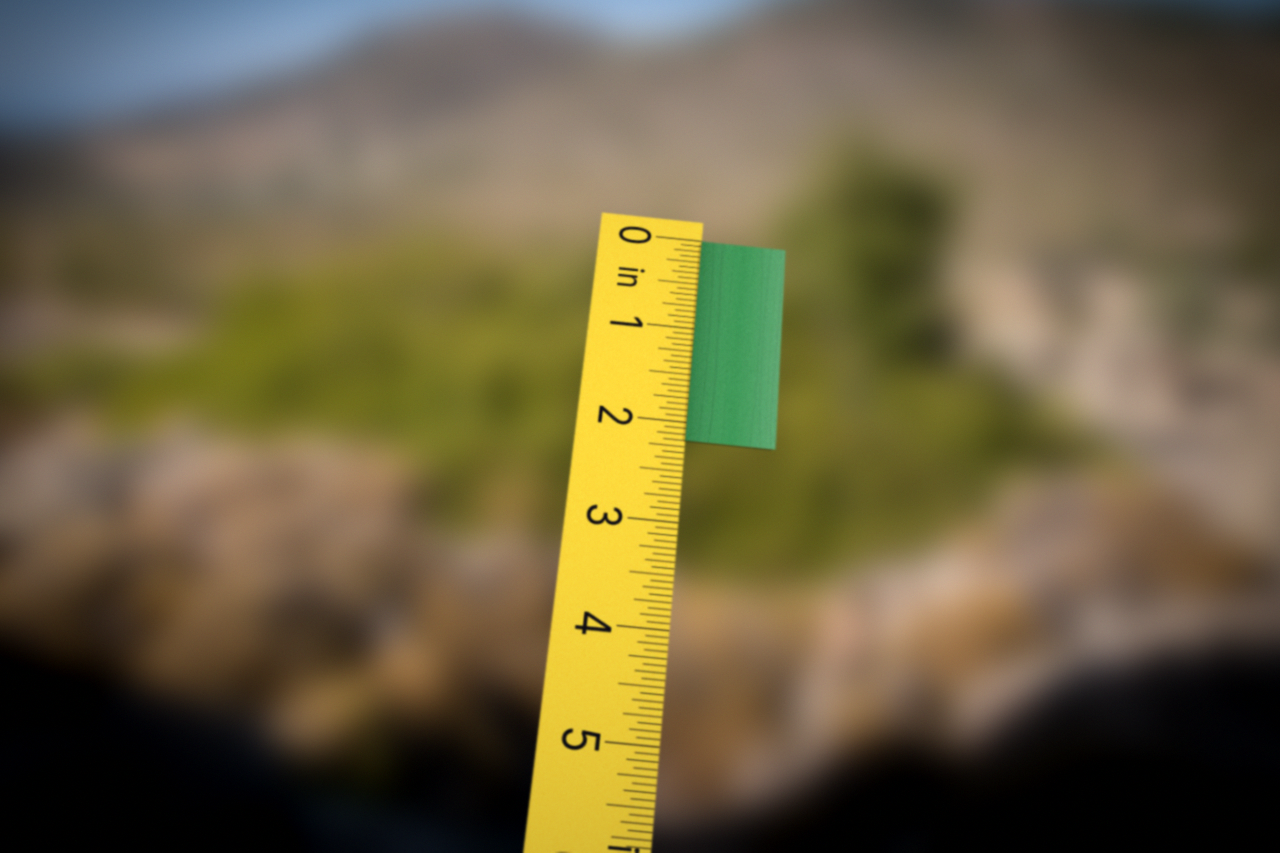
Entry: 2.1875 (in)
